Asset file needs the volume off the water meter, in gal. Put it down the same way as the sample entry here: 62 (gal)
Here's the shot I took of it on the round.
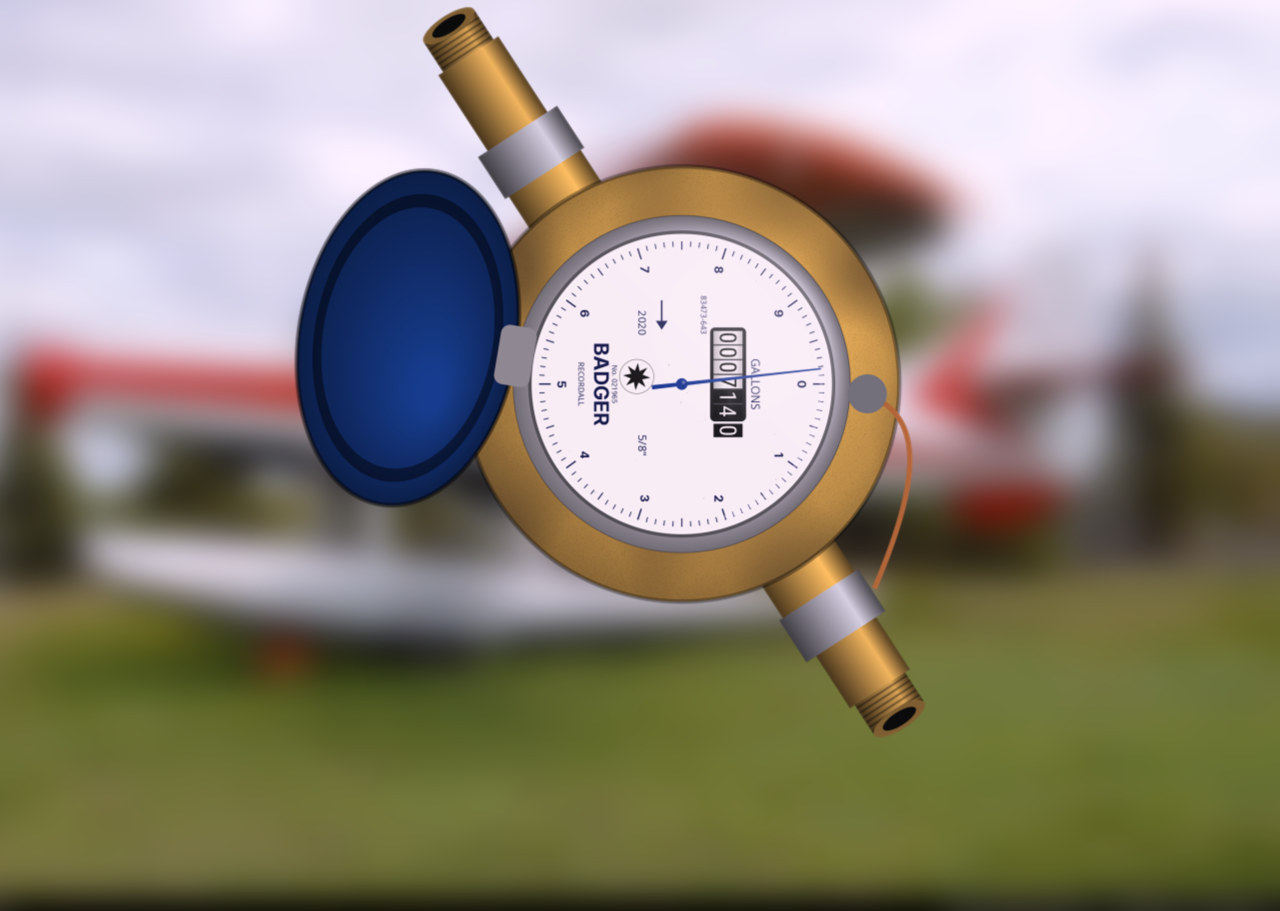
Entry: 7139.8 (gal)
